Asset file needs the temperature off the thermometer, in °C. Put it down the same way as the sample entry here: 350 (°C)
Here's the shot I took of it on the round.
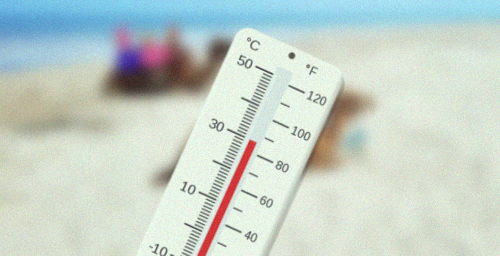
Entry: 30 (°C)
